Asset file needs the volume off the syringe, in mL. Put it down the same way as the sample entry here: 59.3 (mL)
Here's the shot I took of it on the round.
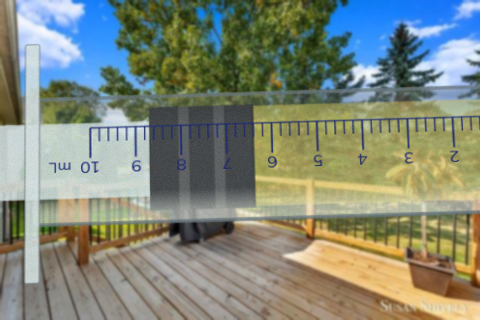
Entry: 6.4 (mL)
